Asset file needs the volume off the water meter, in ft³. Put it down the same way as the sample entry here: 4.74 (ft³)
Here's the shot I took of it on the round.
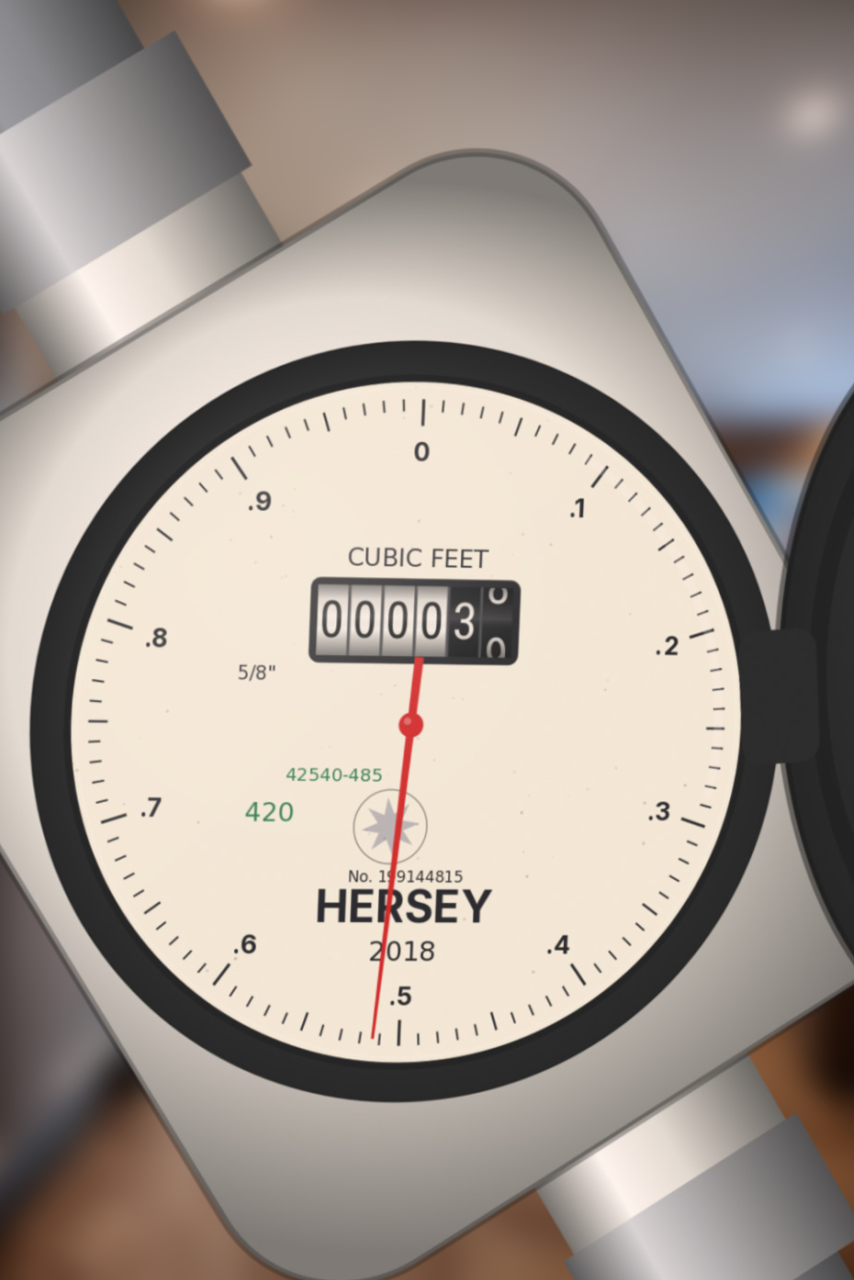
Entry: 38.51 (ft³)
